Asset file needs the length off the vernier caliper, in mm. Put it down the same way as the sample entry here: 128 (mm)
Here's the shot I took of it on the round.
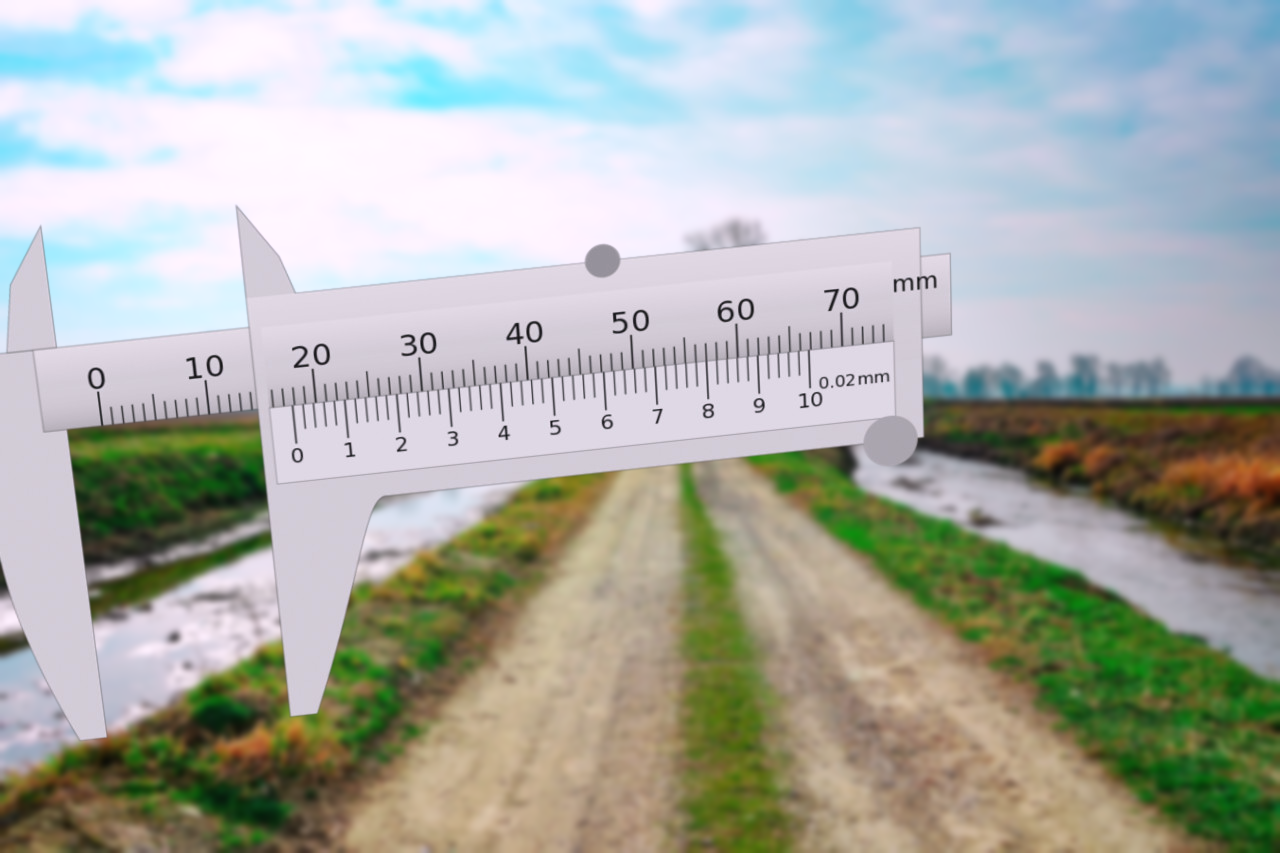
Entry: 17.8 (mm)
